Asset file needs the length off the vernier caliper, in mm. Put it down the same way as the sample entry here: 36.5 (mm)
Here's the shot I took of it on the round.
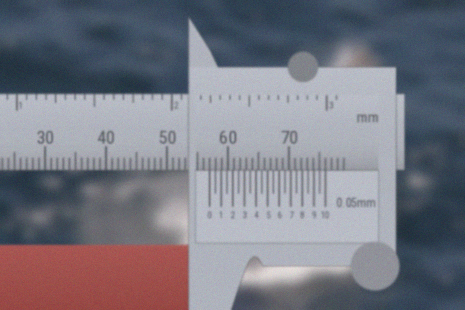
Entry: 57.0 (mm)
